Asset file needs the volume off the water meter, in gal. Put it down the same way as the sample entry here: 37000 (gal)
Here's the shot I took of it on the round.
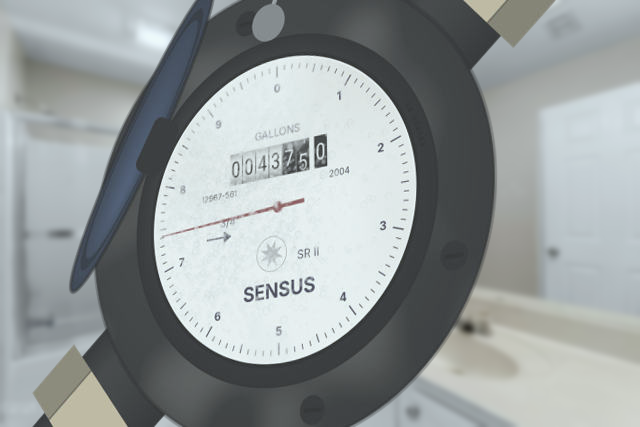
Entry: 43747.4 (gal)
